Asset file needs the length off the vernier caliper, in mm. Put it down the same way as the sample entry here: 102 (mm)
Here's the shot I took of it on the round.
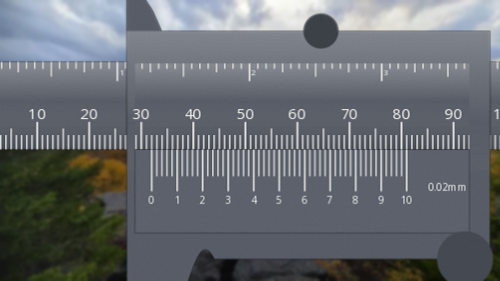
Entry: 32.0 (mm)
